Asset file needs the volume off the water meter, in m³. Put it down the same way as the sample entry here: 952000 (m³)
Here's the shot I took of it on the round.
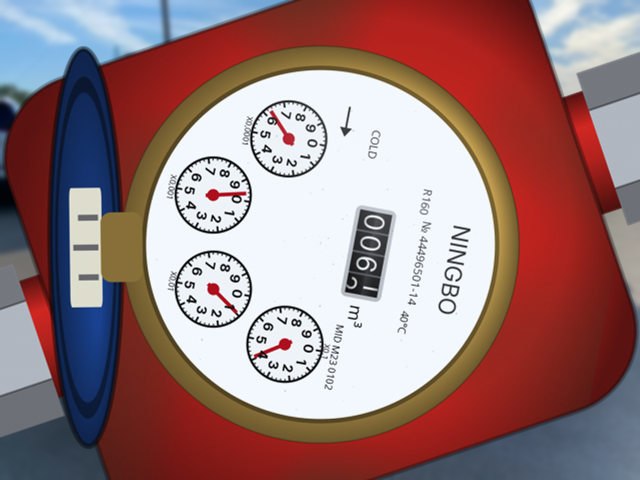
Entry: 61.4096 (m³)
